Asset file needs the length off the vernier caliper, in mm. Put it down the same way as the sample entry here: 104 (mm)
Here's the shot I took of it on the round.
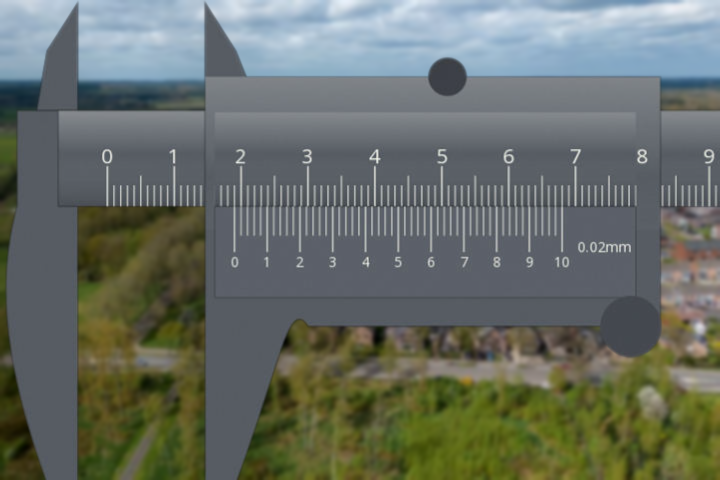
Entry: 19.0 (mm)
